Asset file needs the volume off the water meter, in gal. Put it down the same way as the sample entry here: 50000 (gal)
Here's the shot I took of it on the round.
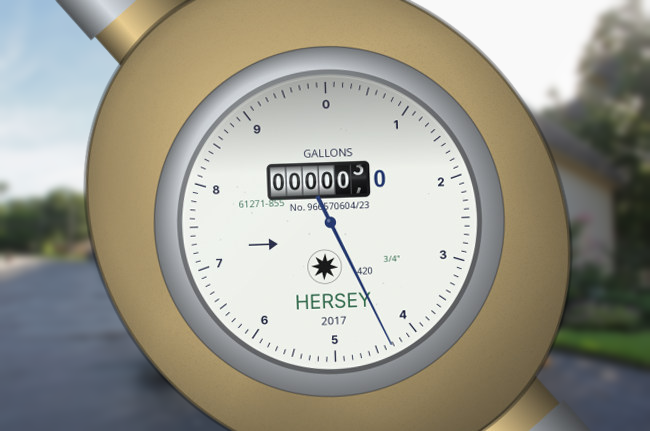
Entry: 34.3 (gal)
